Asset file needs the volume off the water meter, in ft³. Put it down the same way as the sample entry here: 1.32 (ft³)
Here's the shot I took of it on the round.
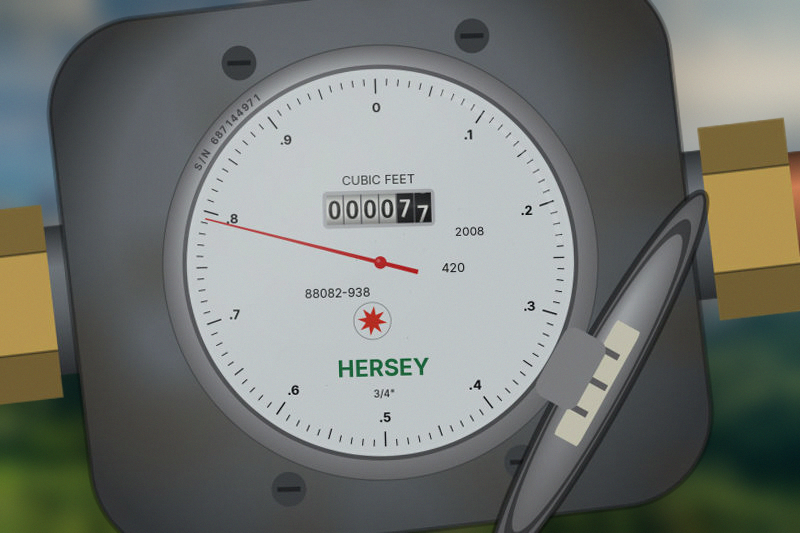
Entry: 76.79 (ft³)
